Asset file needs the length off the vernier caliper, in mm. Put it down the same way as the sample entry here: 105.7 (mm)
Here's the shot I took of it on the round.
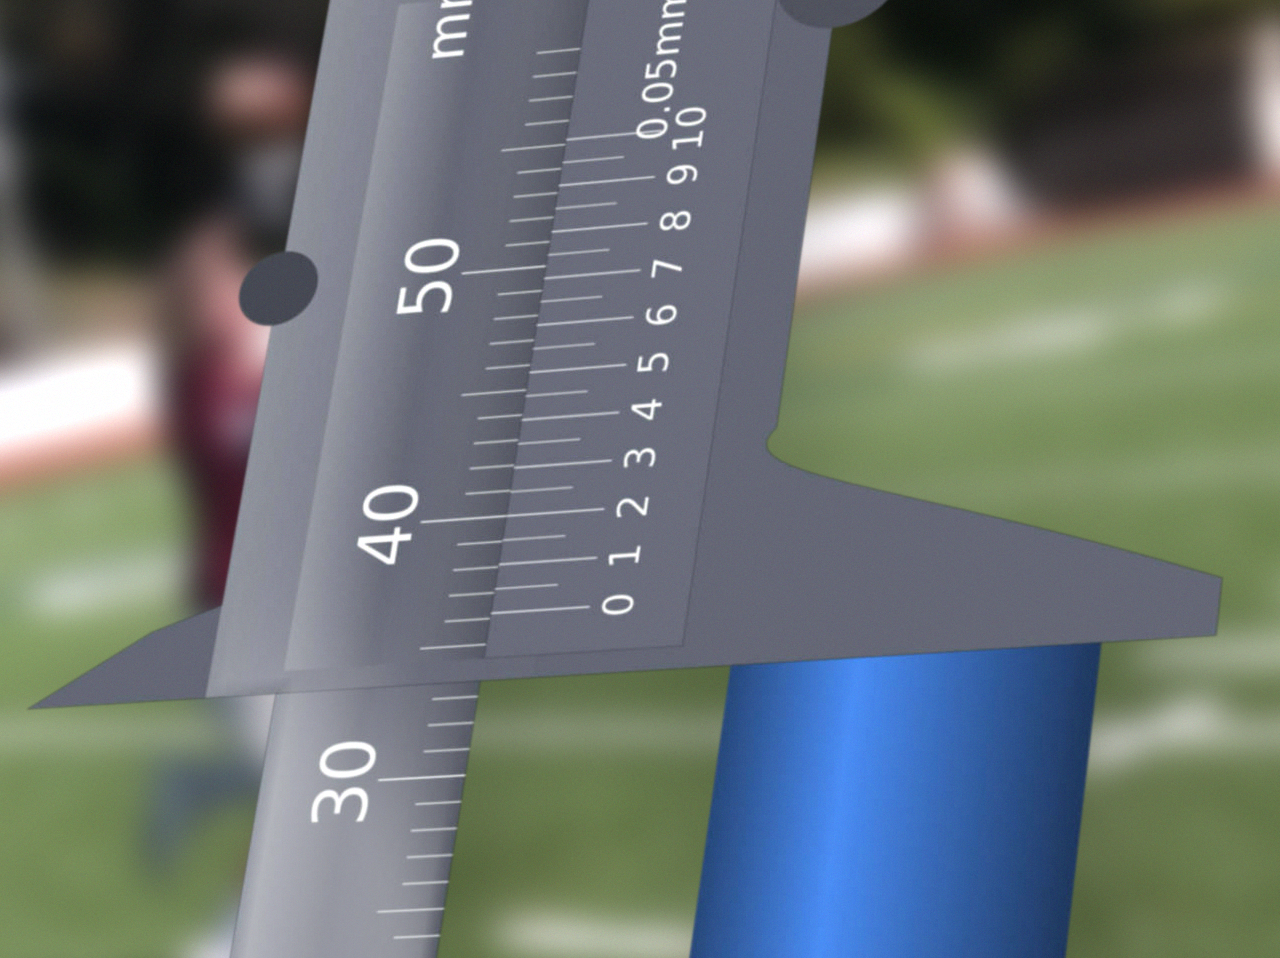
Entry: 36.2 (mm)
